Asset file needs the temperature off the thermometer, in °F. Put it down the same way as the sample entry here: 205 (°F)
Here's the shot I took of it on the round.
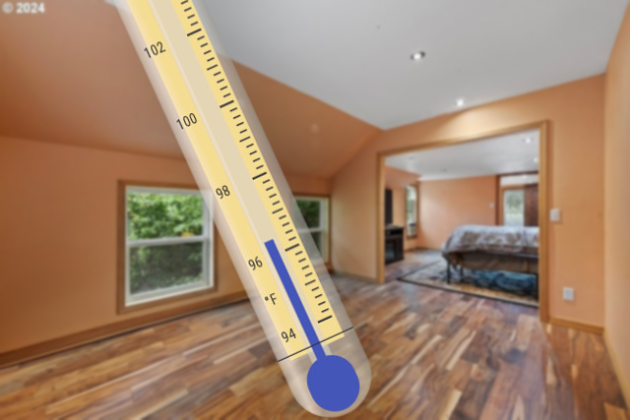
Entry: 96.4 (°F)
